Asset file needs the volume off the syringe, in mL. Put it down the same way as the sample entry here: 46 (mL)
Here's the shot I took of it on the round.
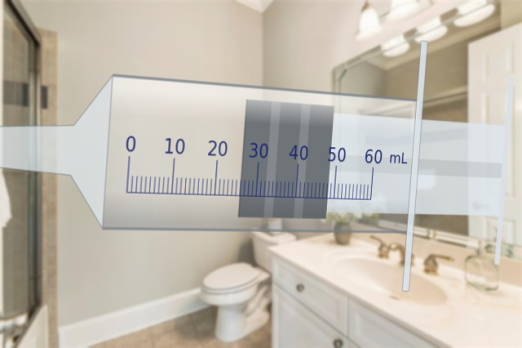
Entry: 26 (mL)
